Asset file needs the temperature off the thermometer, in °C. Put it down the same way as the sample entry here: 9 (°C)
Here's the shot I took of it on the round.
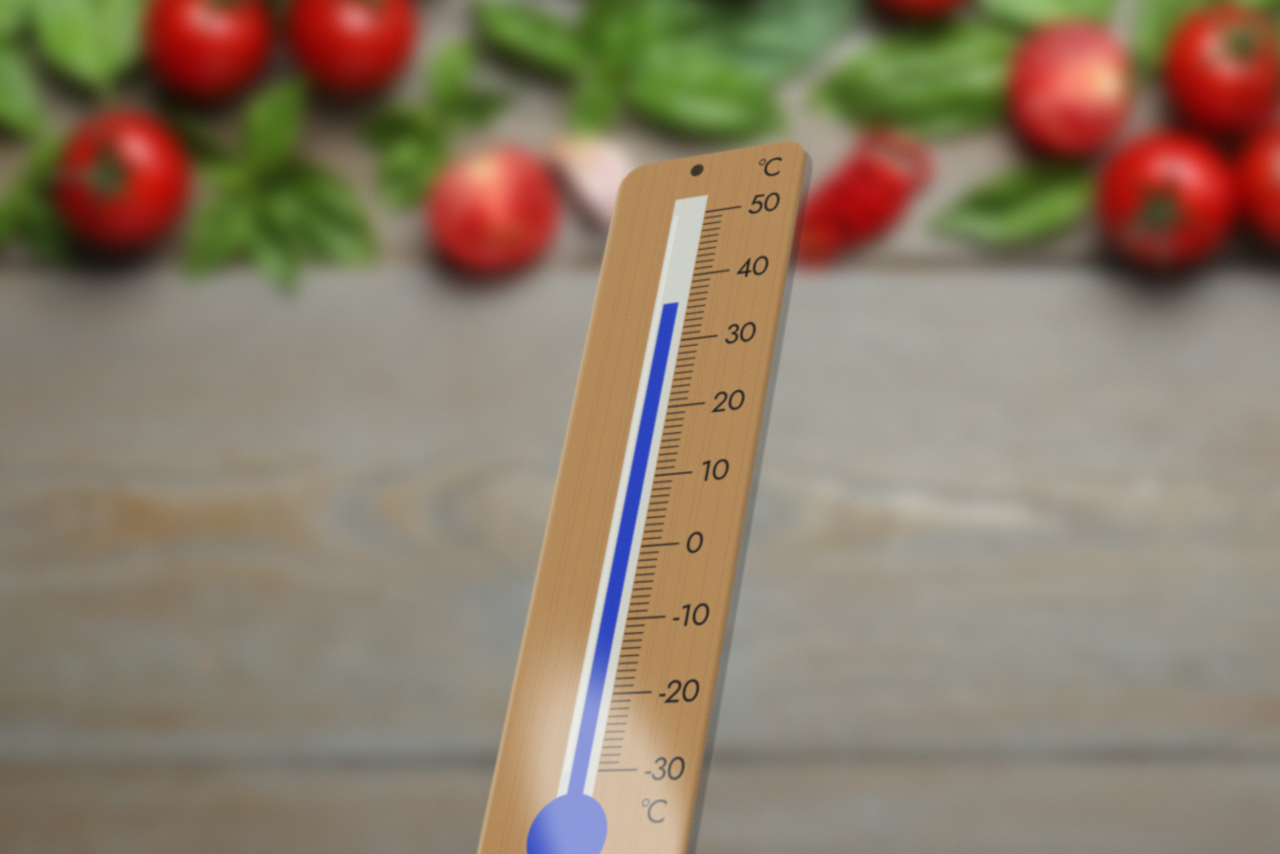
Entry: 36 (°C)
